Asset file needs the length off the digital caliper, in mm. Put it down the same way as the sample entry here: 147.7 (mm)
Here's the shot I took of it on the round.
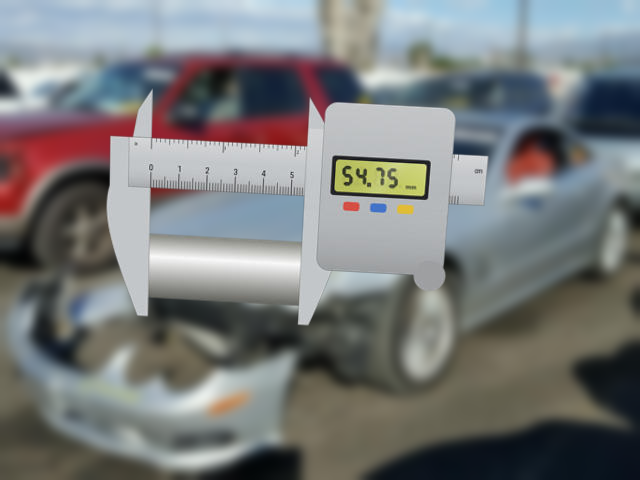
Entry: 54.75 (mm)
